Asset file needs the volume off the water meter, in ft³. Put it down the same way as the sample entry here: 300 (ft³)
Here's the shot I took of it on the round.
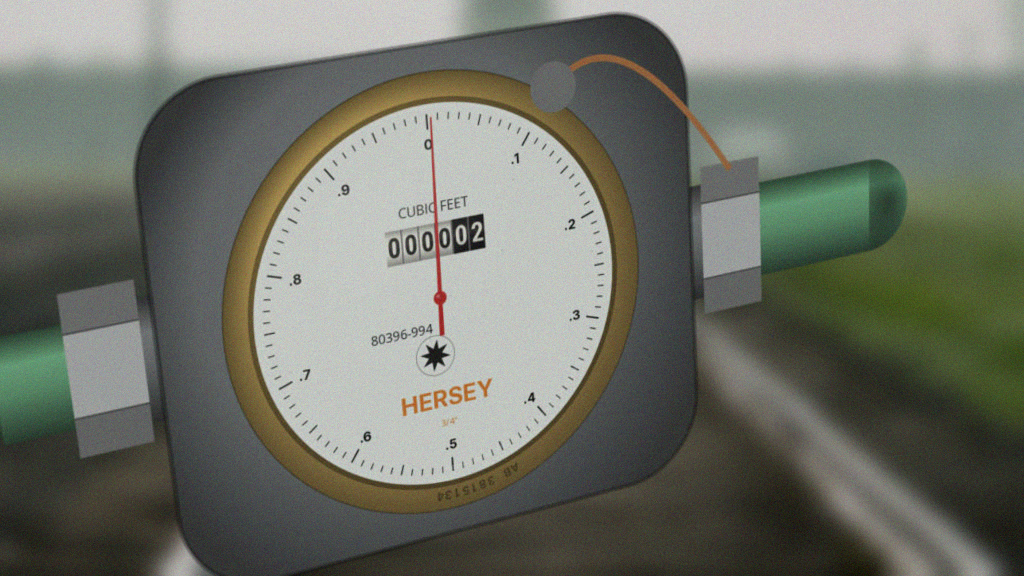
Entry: 2.00 (ft³)
